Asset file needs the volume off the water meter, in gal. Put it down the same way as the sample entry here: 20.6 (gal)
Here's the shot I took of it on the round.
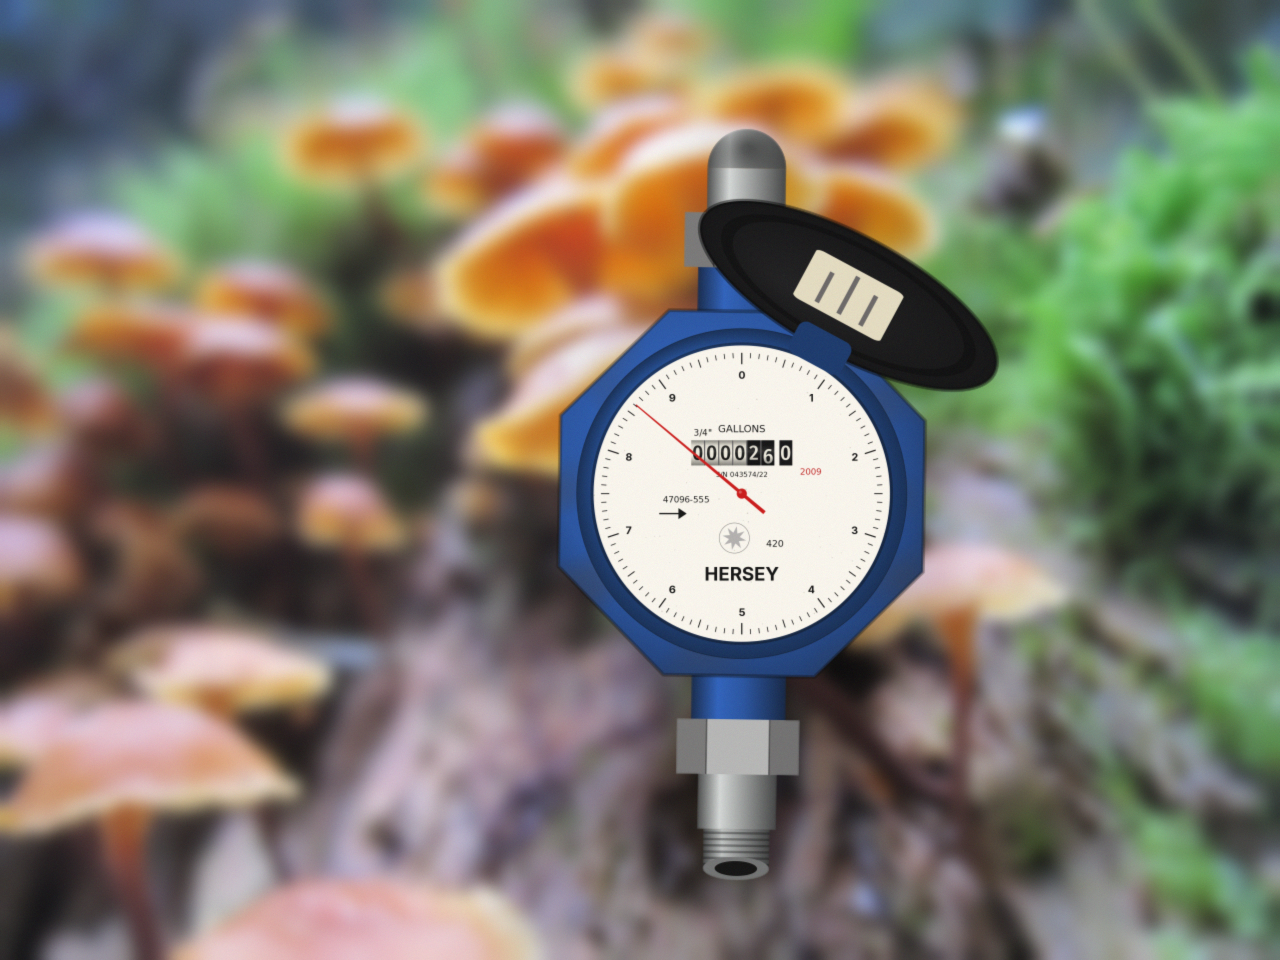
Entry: 258.6 (gal)
